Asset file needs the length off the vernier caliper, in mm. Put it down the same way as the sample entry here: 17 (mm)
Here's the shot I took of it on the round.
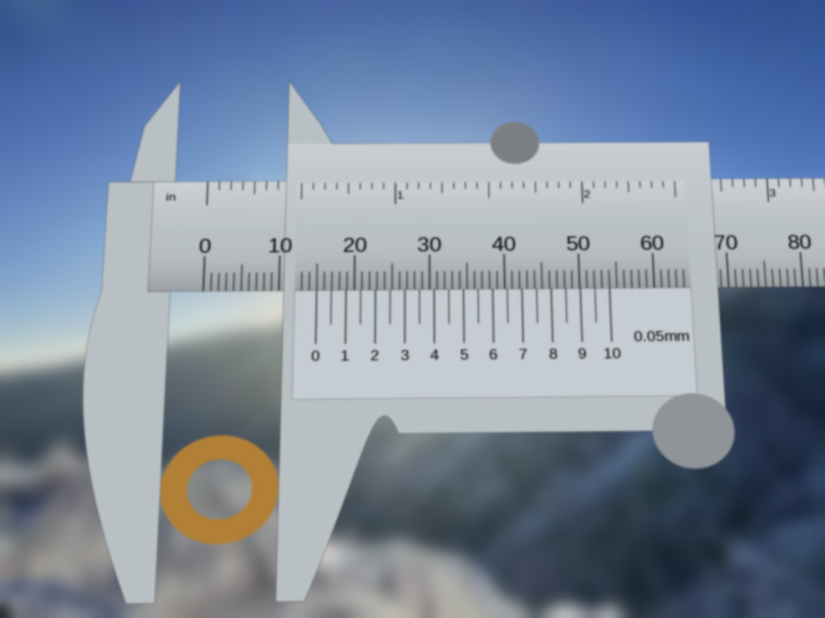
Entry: 15.0 (mm)
